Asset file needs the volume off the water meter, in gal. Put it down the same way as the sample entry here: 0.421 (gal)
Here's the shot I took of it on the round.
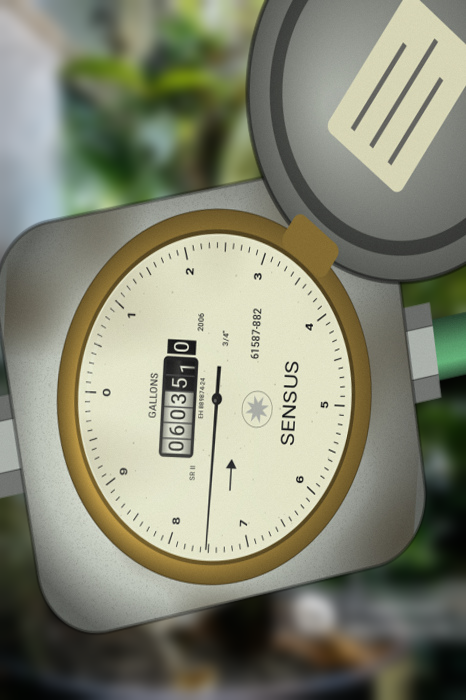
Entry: 603507.5 (gal)
